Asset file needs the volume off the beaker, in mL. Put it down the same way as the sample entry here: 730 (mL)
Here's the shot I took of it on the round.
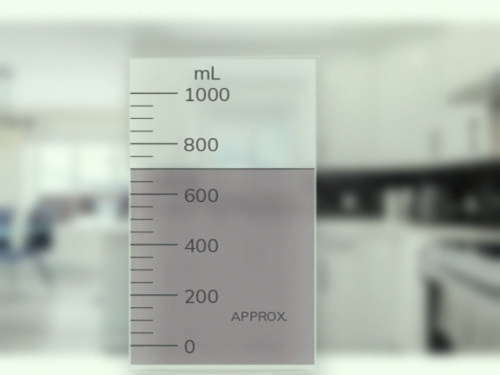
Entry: 700 (mL)
